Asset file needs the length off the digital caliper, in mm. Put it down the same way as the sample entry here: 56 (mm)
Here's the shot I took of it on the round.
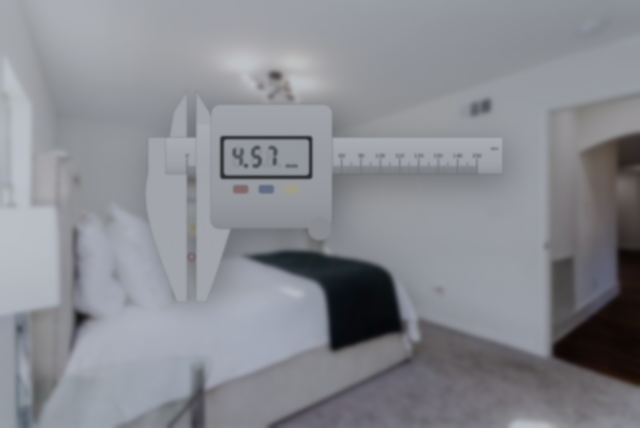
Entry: 4.57 (mm)
